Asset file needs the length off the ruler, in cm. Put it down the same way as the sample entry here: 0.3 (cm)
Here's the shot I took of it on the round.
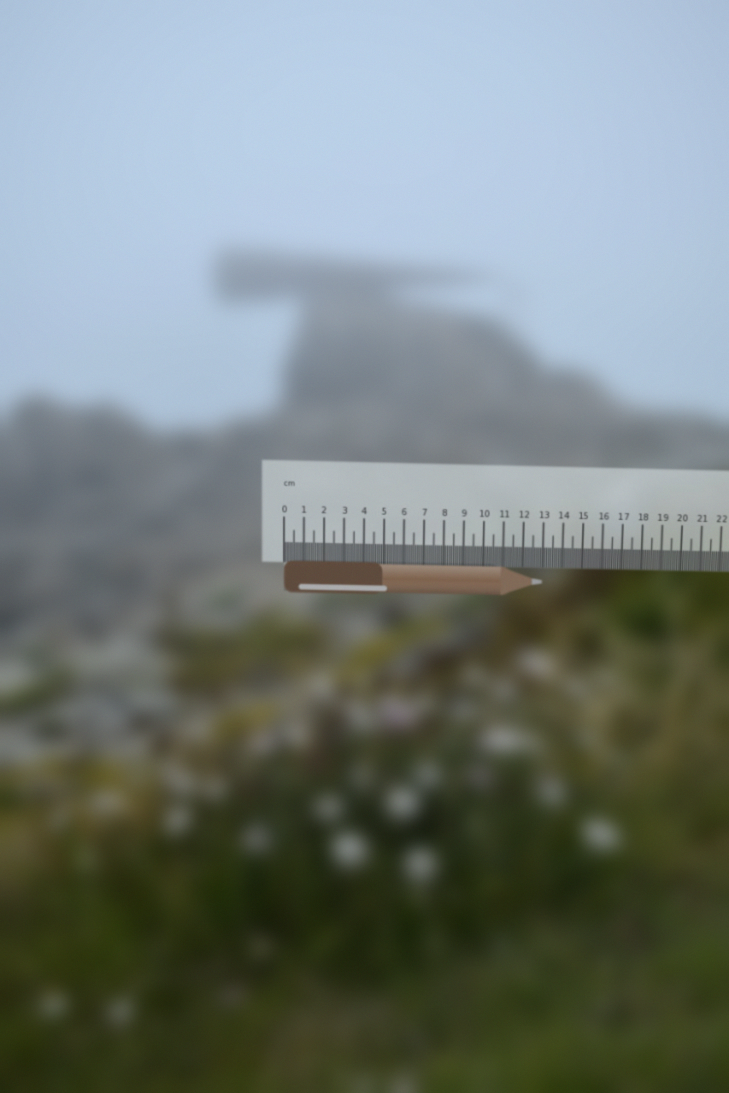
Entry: 13 (cm)
